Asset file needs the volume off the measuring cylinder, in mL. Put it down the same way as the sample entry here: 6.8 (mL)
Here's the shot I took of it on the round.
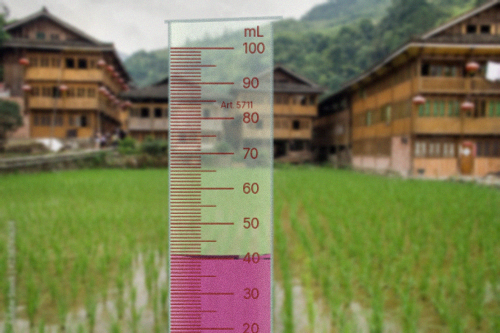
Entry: 40 (mL)
